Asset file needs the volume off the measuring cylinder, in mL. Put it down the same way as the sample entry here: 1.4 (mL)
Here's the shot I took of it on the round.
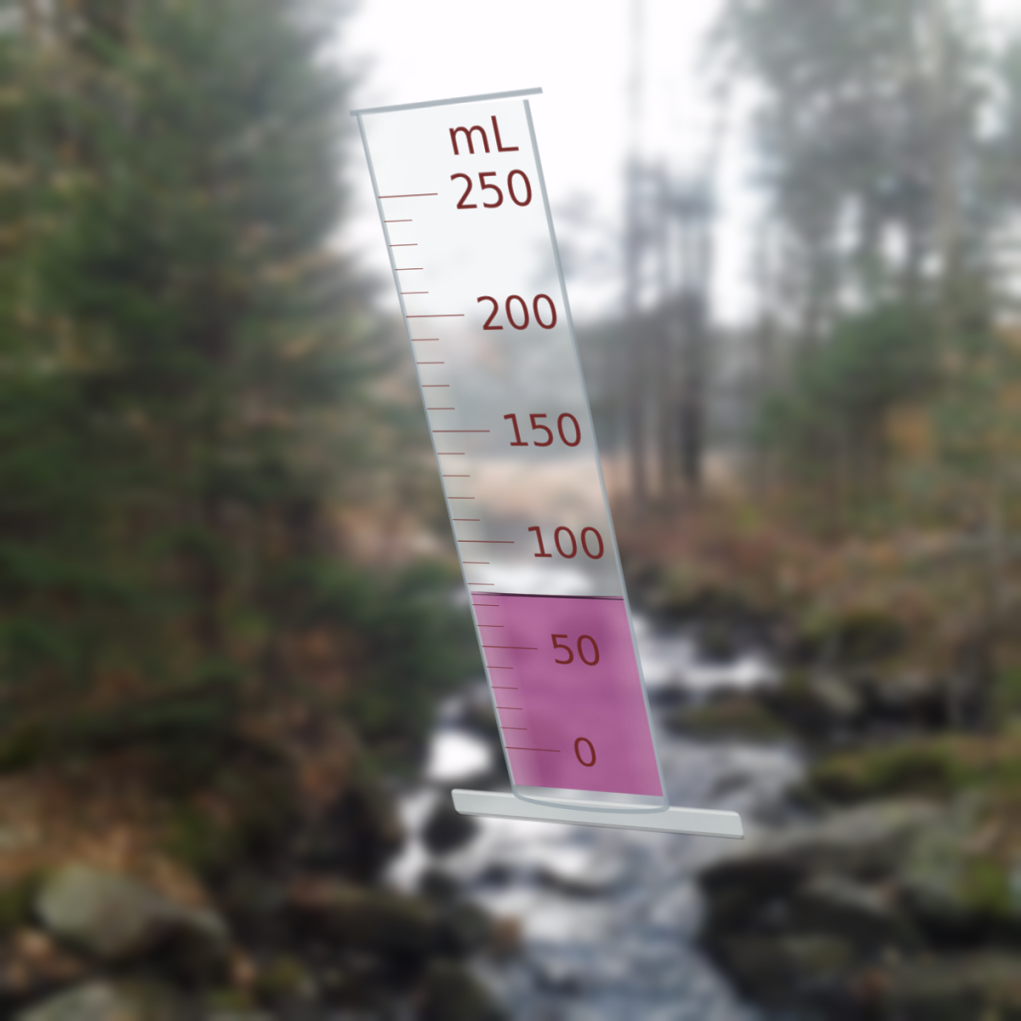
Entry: 75 (mL)
